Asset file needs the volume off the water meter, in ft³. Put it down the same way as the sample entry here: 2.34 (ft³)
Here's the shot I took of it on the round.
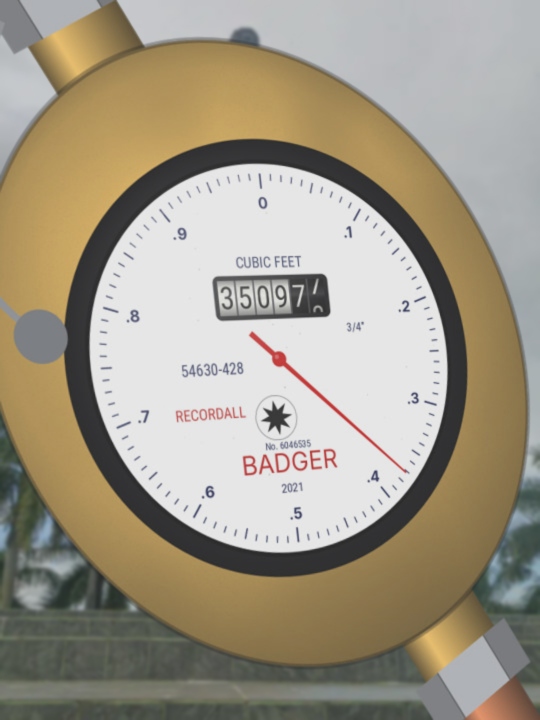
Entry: 350977.37 (ft³)
